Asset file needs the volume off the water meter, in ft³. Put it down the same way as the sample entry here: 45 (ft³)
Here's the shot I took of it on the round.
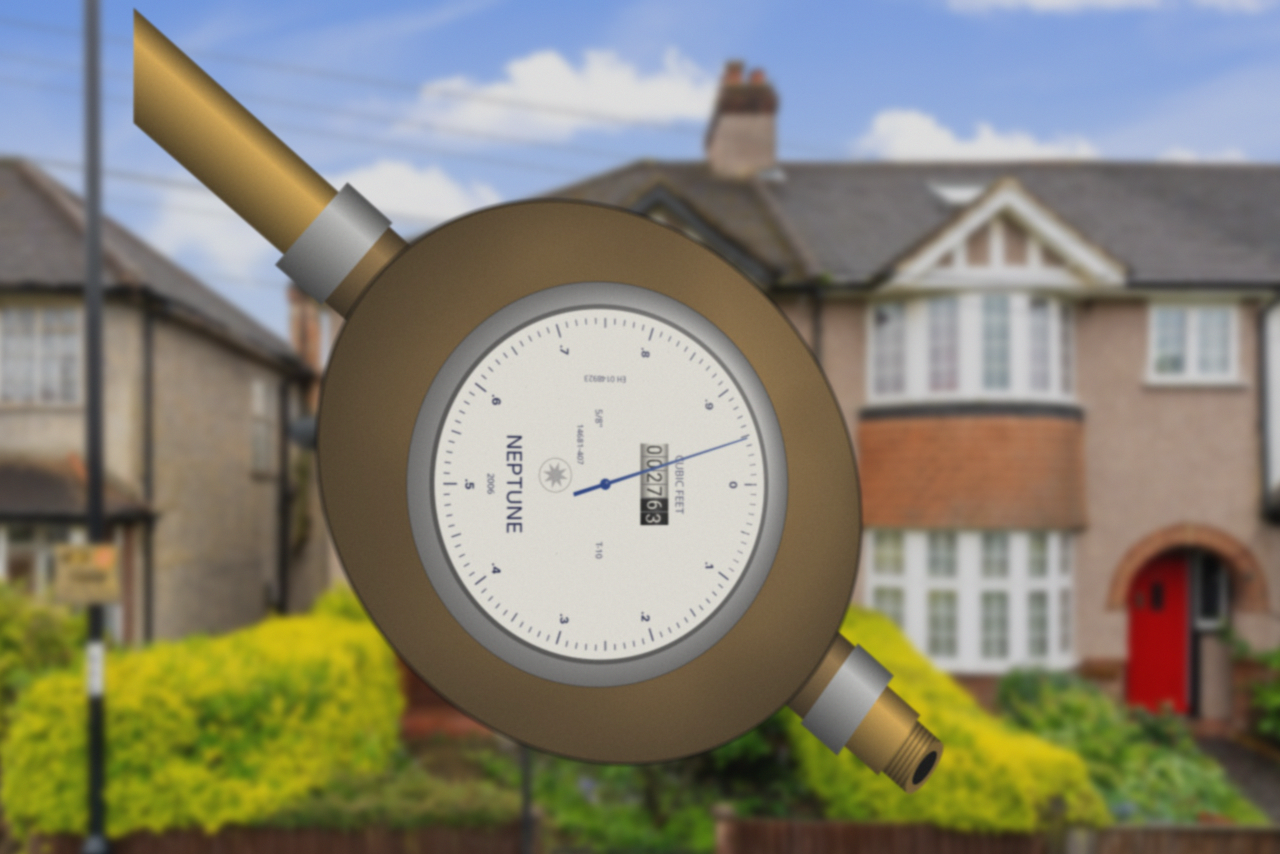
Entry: 2762.95 (ft³)
